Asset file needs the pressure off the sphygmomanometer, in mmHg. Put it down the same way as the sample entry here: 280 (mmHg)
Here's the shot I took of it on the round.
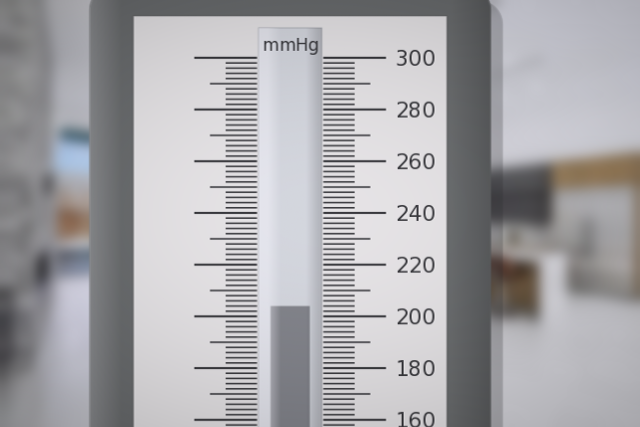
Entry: 204 (mmHg)
